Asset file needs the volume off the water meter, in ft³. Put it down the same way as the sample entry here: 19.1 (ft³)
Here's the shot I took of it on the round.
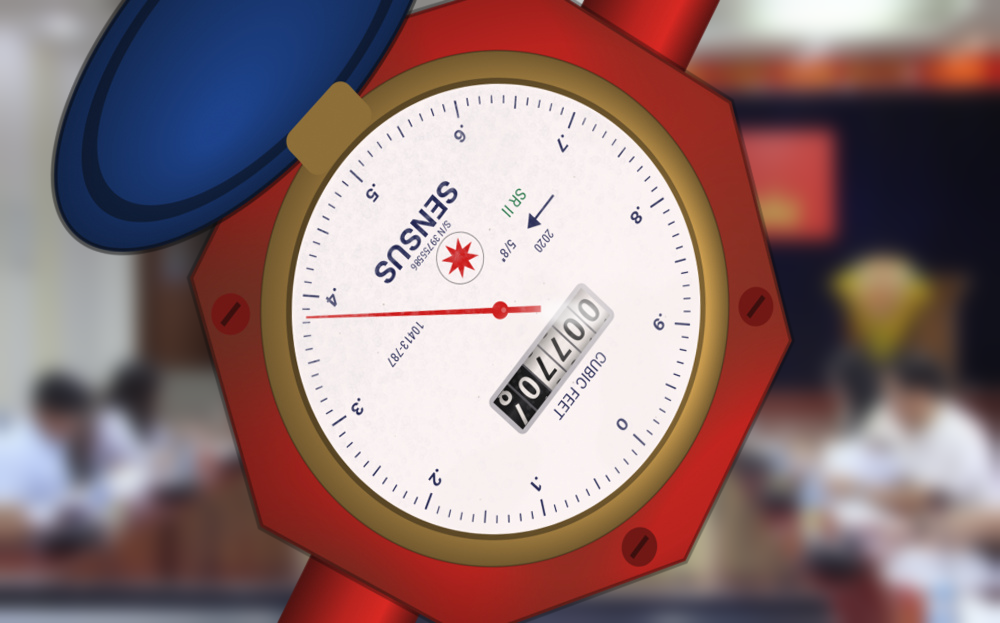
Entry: 7707.38 (ft³)
